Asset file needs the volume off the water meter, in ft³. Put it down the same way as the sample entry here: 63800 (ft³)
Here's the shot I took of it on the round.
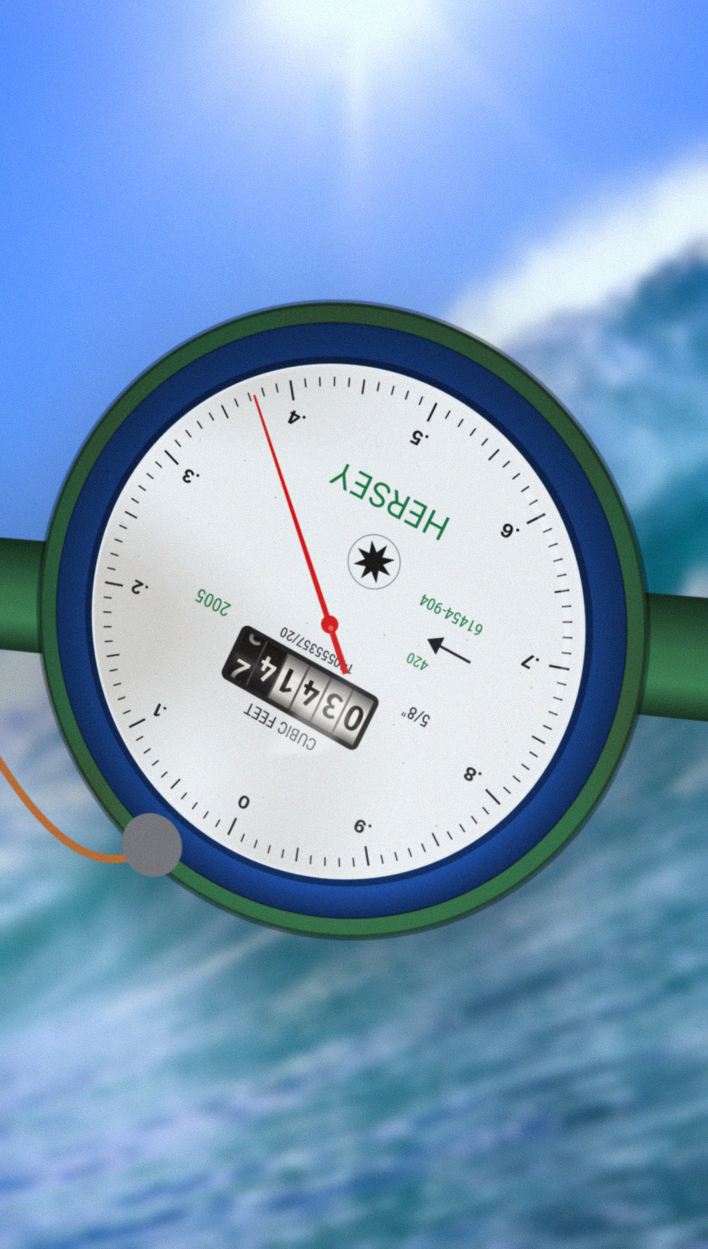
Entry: 34142.37 (ft³)
